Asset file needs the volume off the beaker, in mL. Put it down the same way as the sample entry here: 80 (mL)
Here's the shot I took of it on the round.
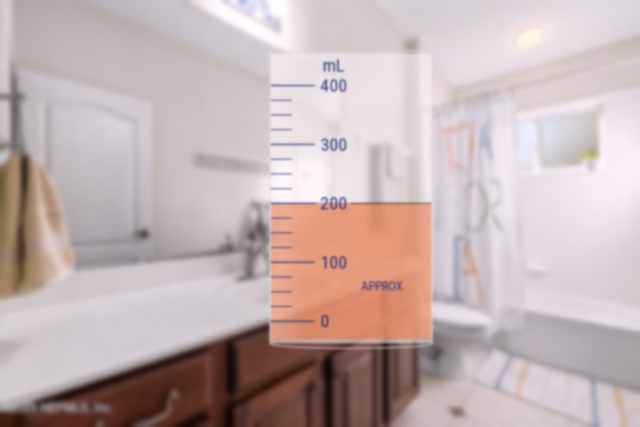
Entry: 200 (mL)
